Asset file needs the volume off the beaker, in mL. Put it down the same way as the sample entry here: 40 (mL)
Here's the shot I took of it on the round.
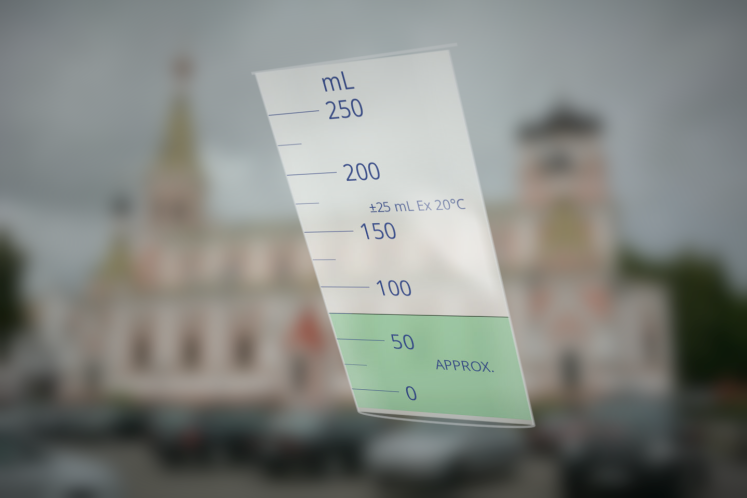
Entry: 75 (mL)
